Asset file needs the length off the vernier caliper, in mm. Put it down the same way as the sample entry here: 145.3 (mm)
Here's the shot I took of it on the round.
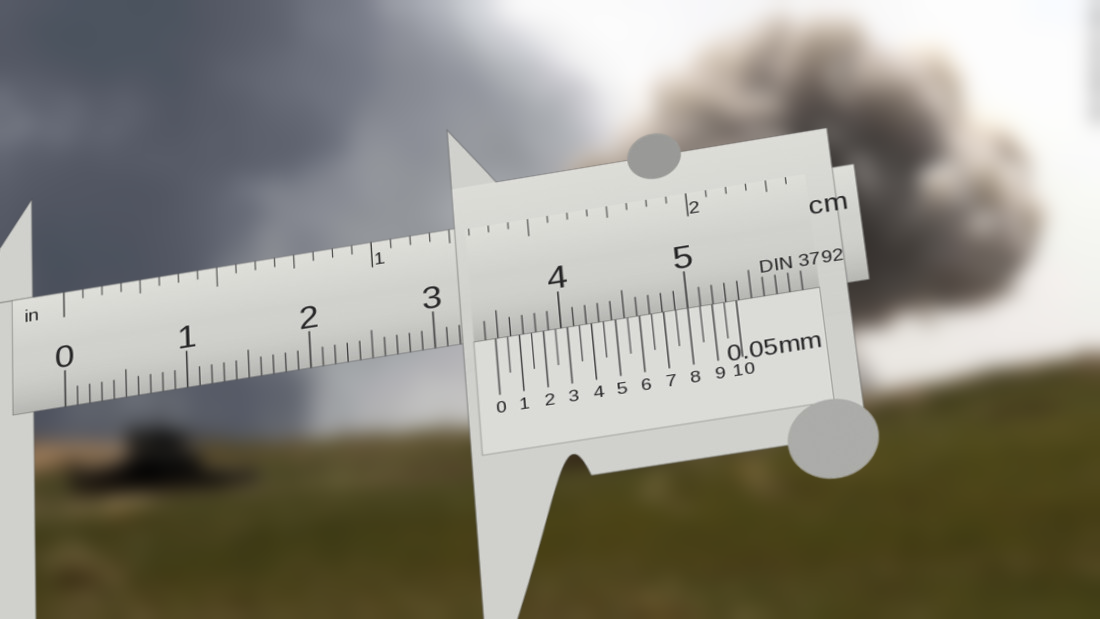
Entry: 34.8 (mm)
